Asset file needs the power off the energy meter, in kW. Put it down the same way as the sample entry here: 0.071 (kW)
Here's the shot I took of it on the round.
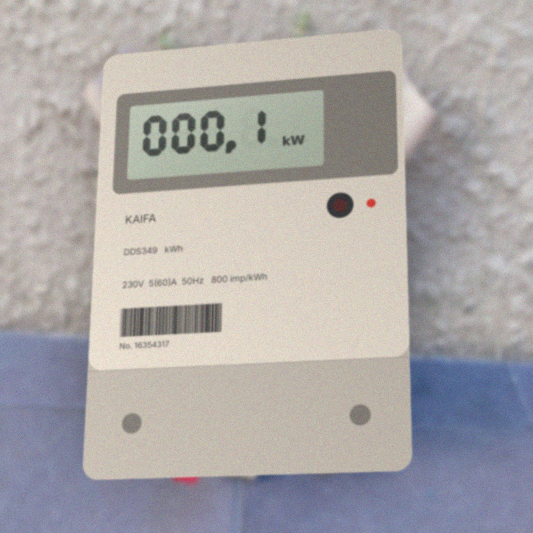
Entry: 0.1 (kW)
